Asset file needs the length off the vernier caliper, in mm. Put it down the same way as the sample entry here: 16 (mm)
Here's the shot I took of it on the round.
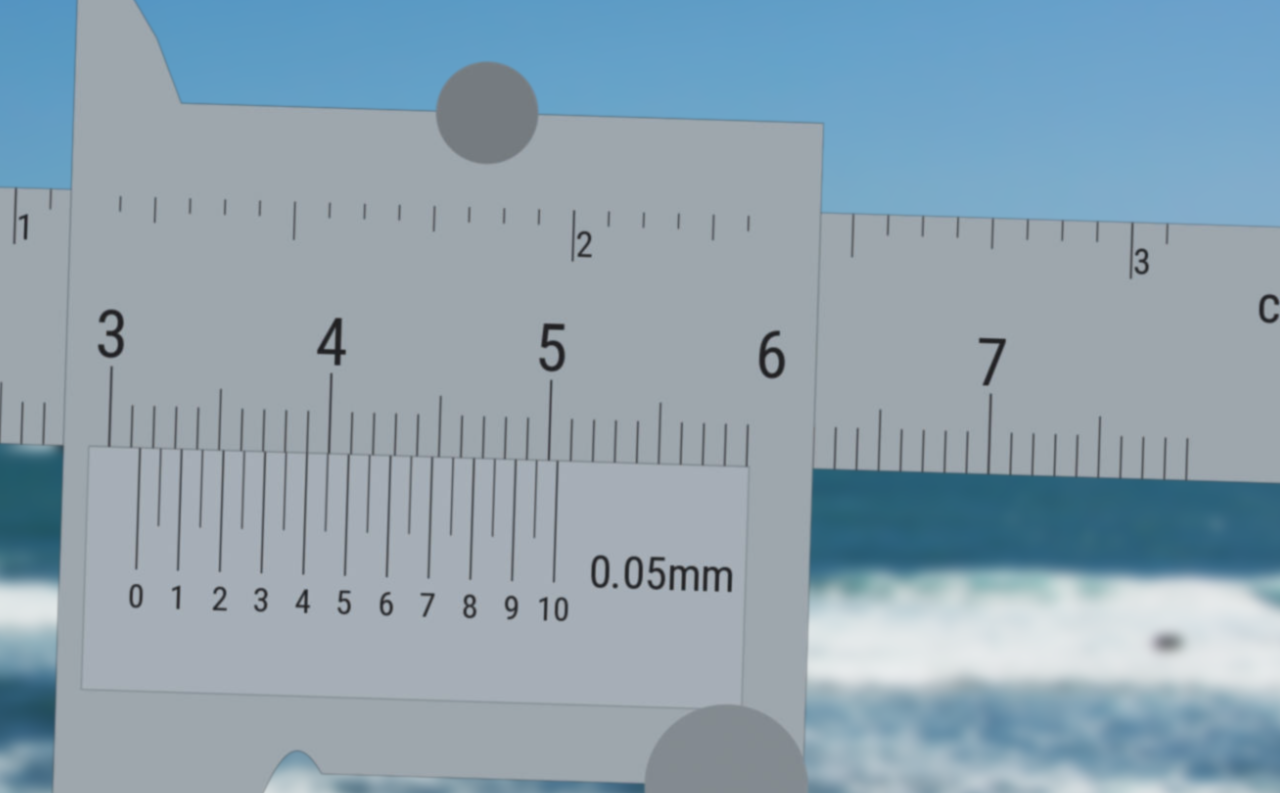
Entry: 31.4 (mm)
